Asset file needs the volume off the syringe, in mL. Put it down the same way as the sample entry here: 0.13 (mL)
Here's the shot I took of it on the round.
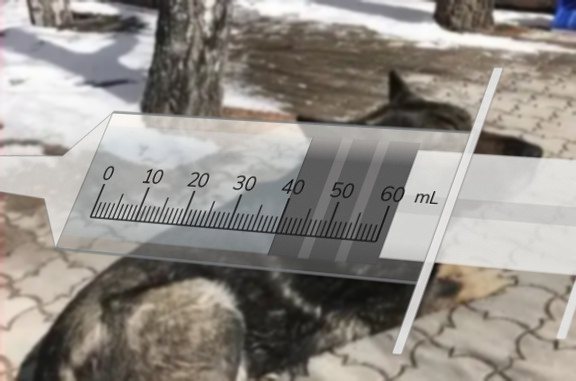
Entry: 40 (mL)
